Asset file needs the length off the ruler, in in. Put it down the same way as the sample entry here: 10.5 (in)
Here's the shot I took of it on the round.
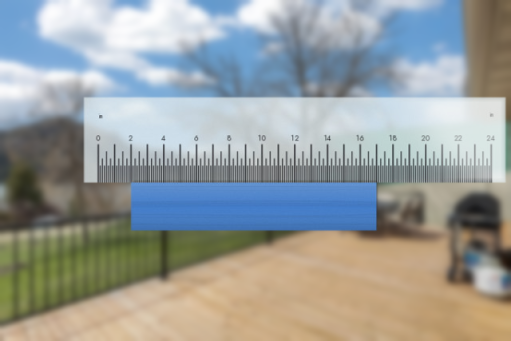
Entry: 15 (in)
